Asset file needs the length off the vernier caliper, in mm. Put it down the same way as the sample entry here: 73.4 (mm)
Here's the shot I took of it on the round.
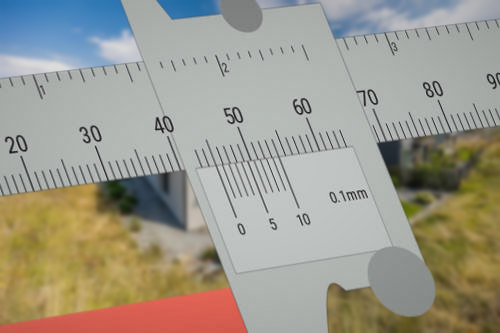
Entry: 45.0 (mm)
